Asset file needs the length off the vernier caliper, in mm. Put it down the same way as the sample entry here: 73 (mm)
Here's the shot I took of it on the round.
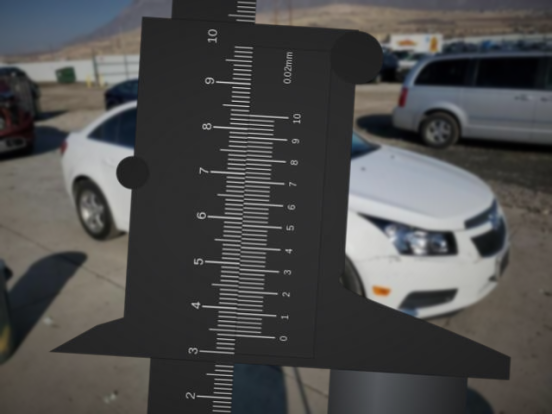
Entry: 34.0 (mm)
